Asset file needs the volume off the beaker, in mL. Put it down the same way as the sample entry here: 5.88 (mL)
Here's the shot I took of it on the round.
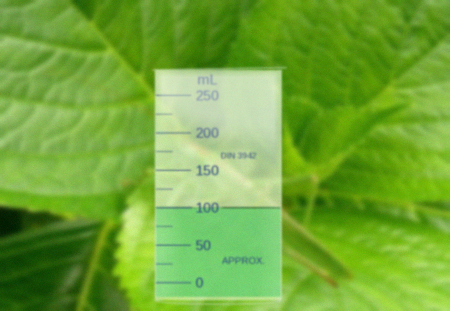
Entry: 100 (mL)
